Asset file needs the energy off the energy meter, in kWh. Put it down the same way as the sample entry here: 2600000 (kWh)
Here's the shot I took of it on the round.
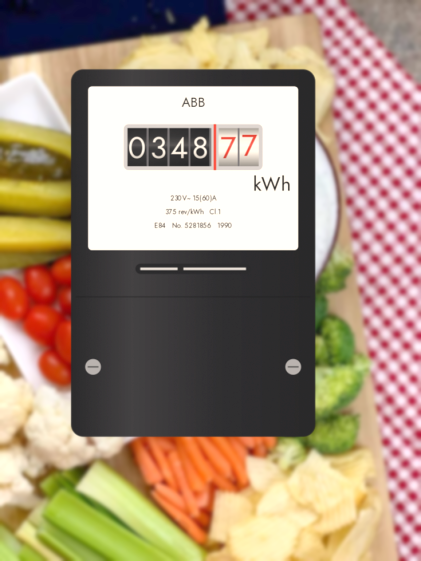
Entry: 348.77 (kWh)
